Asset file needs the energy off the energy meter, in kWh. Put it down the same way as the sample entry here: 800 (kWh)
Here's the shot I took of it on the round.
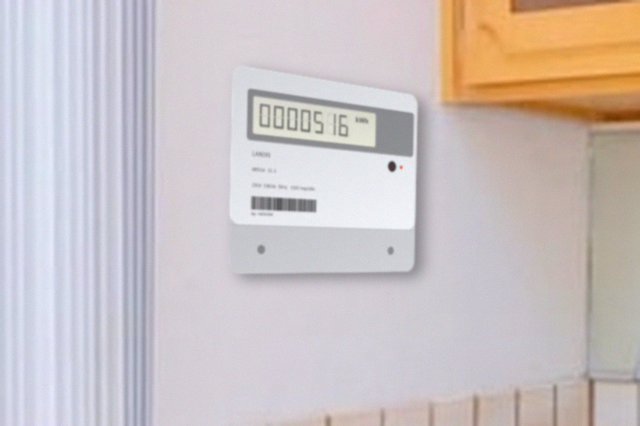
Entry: 516 (kWh)
